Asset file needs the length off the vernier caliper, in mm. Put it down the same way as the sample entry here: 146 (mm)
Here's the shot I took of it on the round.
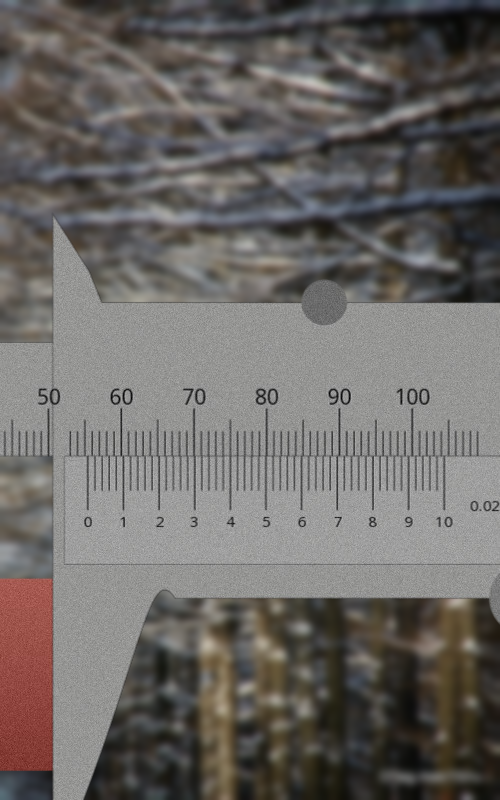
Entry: 55.4 (mm)
